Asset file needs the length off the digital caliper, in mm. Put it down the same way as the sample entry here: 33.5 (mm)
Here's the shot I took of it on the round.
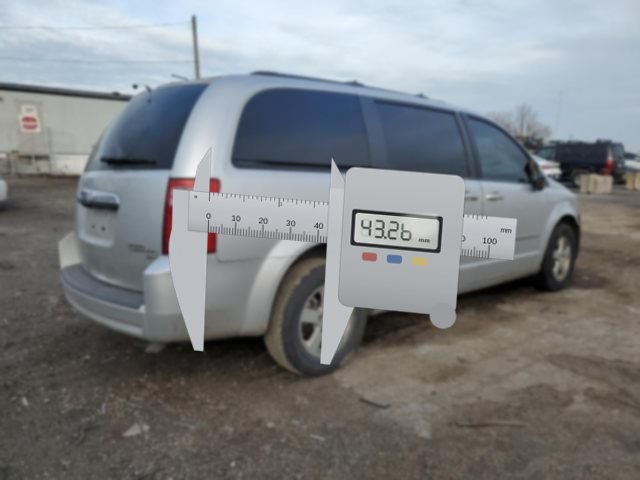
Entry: 43.26 (mm)
